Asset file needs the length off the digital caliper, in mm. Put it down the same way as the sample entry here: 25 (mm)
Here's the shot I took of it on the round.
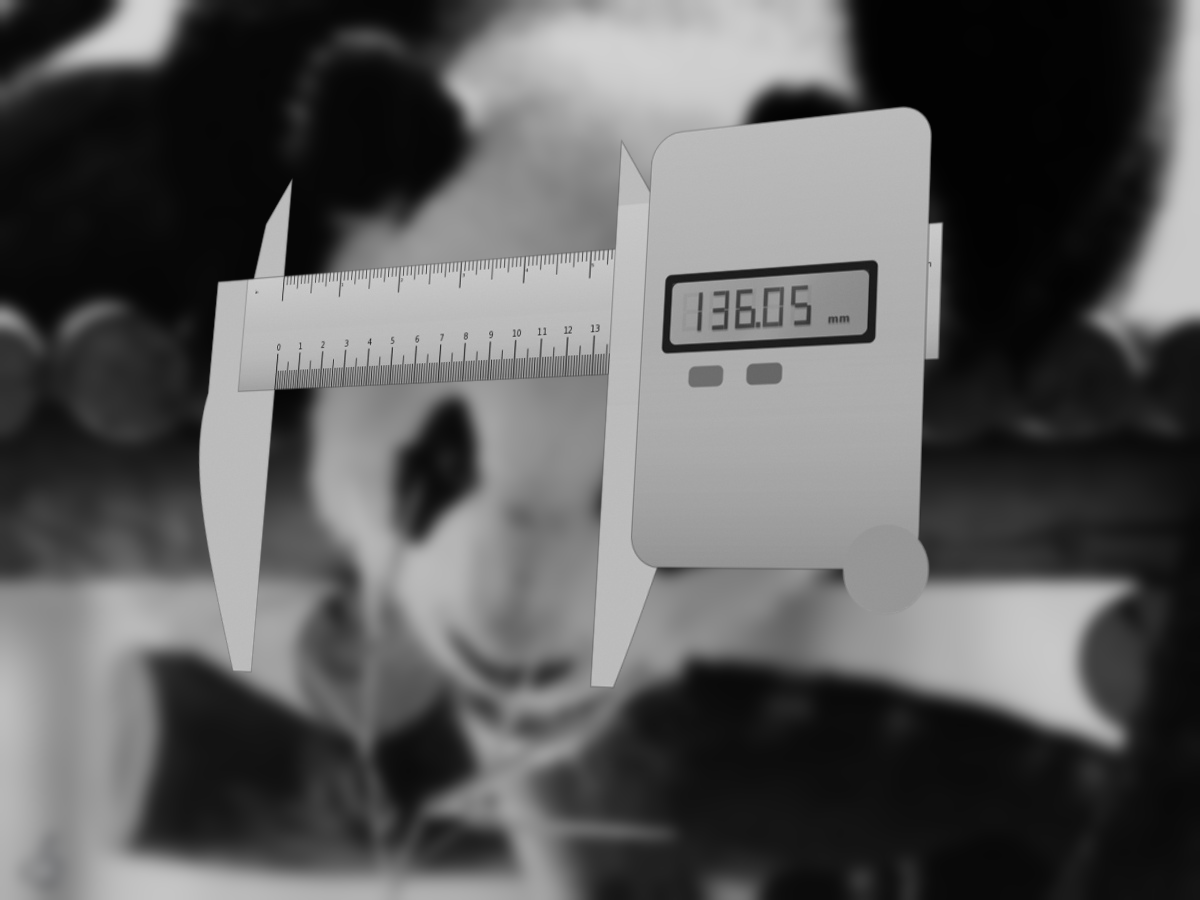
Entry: 136.05 (mm)
